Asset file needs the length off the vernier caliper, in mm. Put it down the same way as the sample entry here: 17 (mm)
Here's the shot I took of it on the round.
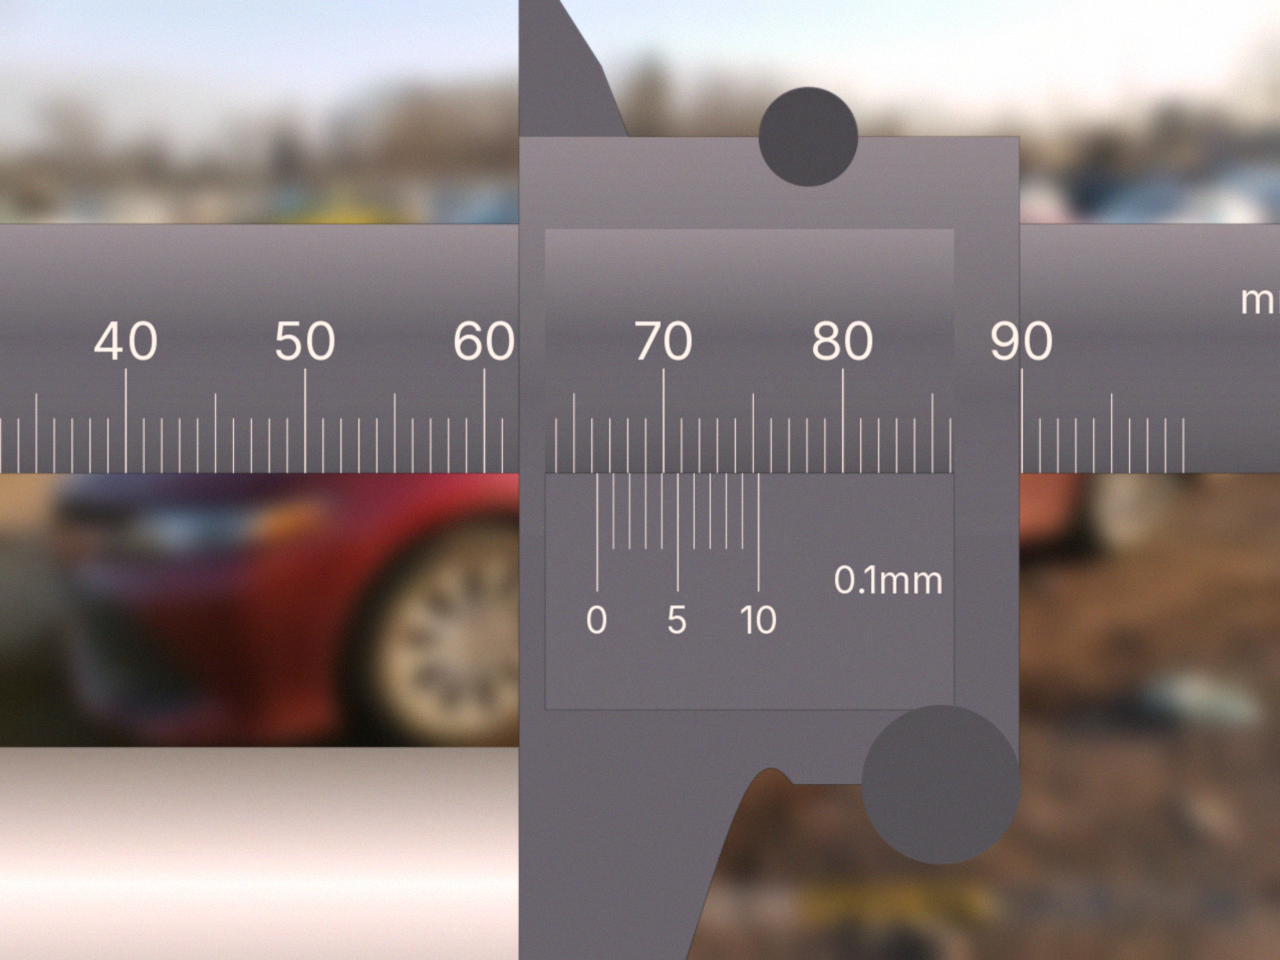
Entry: 66.3 (mm)
